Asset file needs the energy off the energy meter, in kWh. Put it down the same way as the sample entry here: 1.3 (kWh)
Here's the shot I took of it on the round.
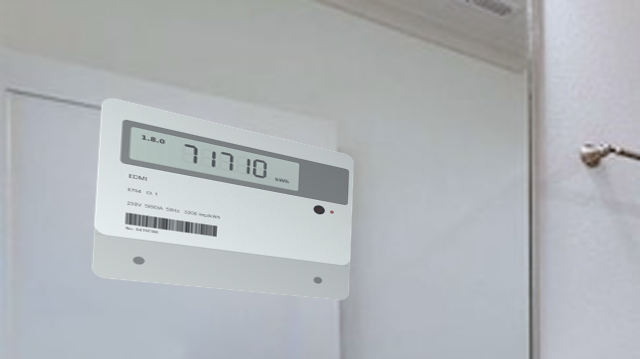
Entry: 71710 (kWh)
